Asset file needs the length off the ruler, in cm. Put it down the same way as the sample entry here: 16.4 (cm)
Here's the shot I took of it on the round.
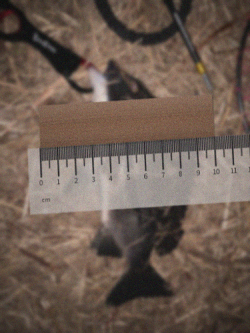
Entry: 10 (cm)
